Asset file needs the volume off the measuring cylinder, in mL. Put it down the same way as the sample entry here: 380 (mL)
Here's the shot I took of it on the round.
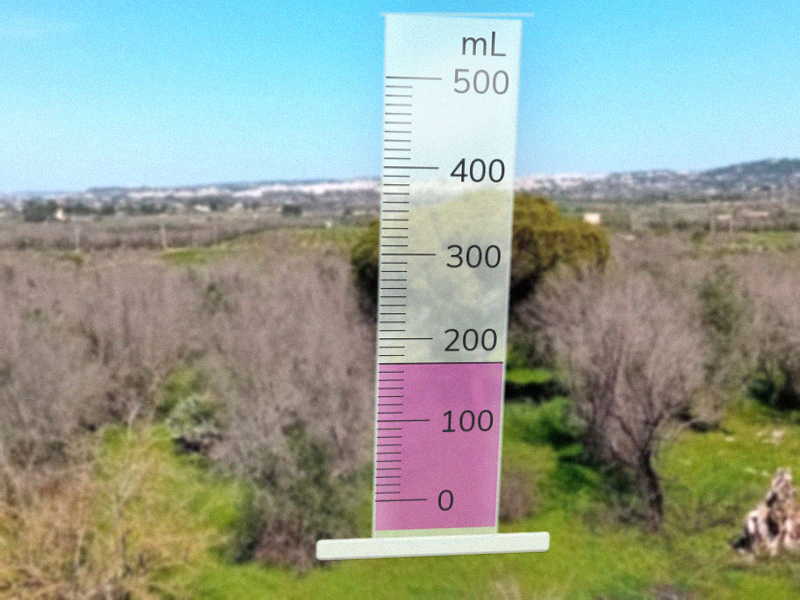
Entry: 170 (mL)
